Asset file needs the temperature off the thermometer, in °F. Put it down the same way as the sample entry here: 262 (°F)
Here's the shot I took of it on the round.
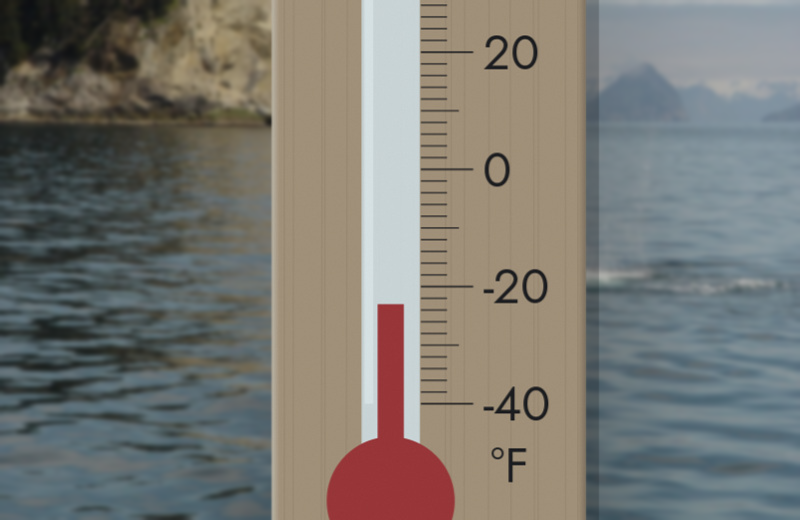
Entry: -23 (°F)
